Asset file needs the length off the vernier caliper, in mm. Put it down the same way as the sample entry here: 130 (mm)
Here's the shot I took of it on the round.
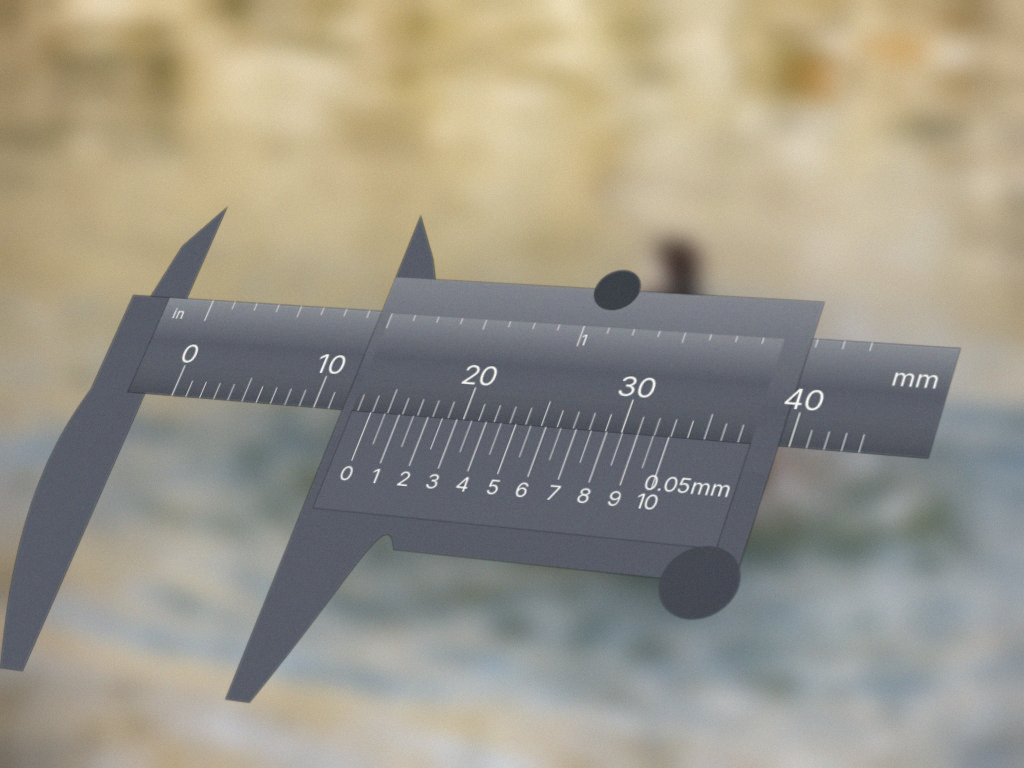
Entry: 13.9 (mm)
